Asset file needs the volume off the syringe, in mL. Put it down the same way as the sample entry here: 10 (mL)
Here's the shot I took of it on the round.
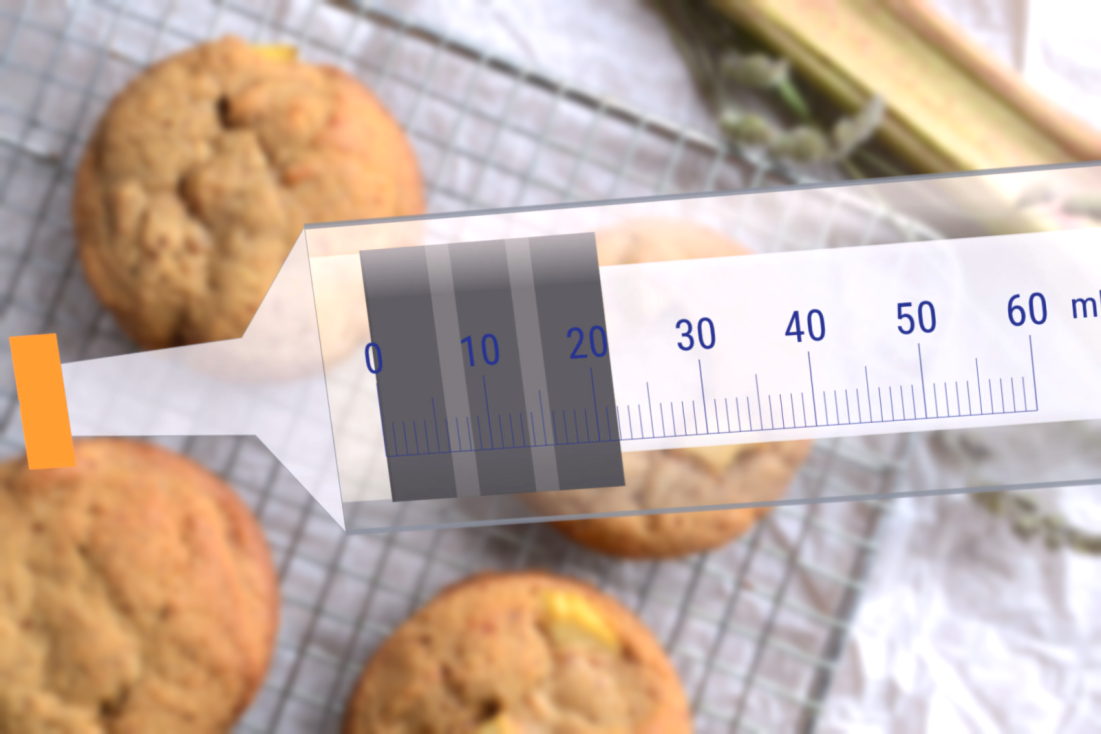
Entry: 0 (mL)
